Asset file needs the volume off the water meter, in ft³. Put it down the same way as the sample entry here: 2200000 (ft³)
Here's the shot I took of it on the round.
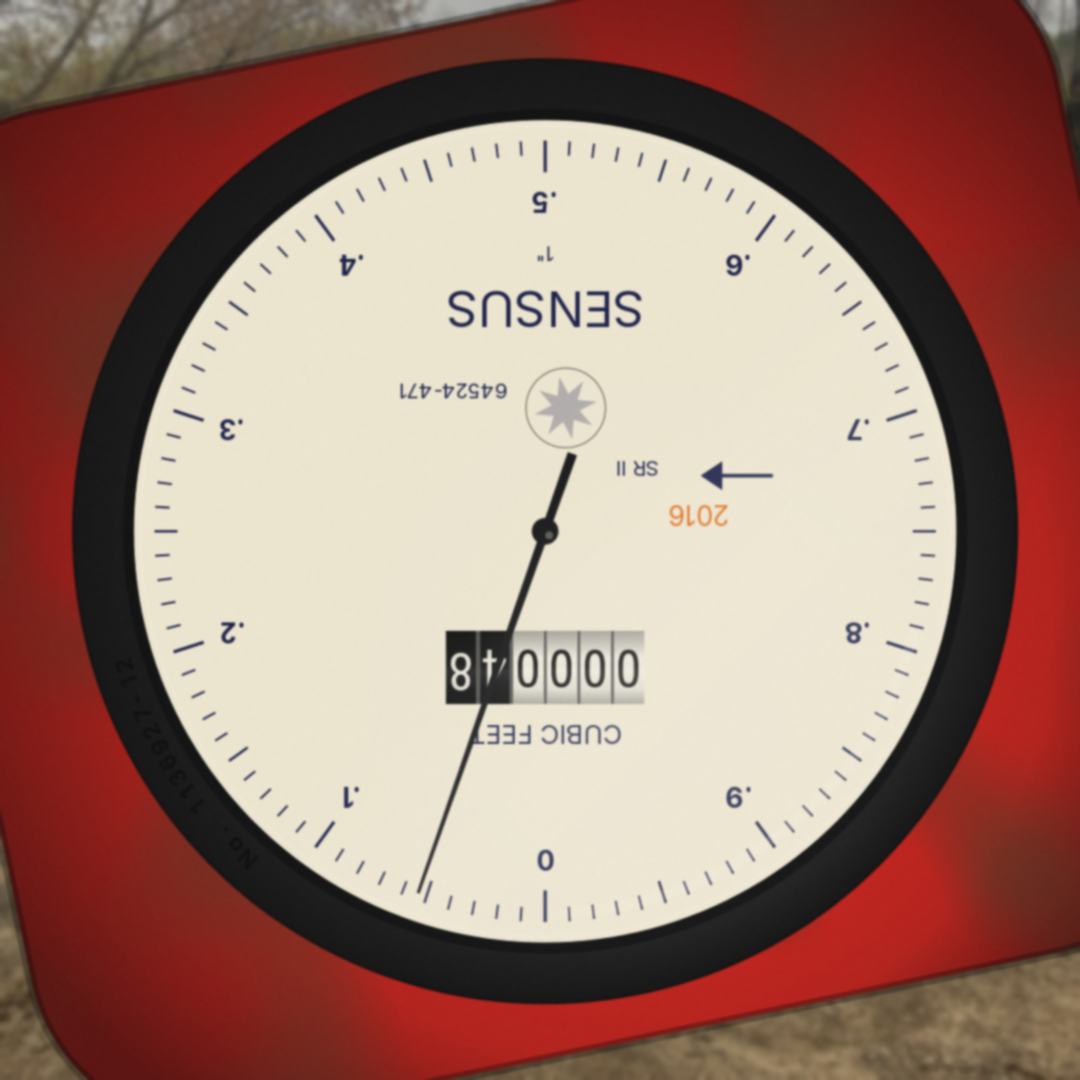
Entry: 48.05 (ft³)
